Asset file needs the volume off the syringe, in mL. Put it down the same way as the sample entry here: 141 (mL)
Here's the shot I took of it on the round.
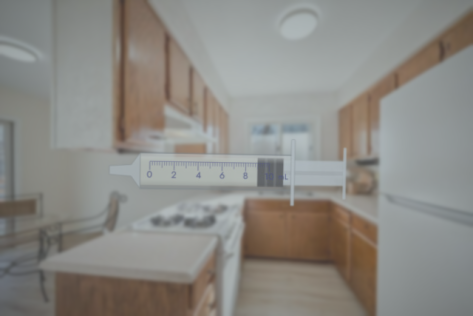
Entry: 9 (mL)
